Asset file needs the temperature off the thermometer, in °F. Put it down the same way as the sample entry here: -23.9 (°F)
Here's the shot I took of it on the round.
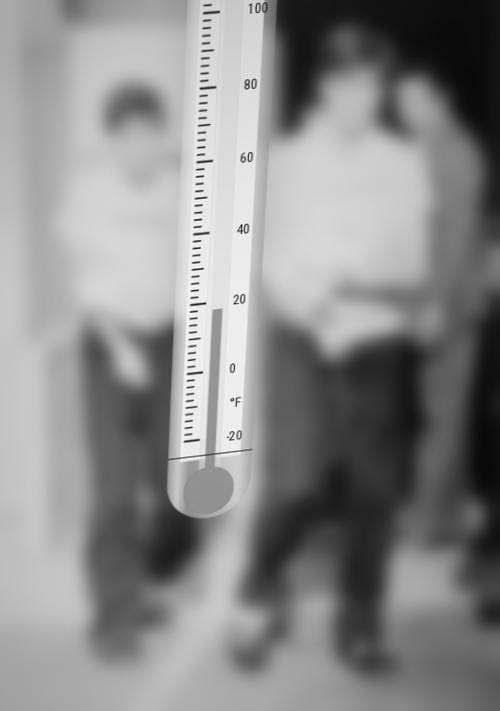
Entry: 18 (°F)
